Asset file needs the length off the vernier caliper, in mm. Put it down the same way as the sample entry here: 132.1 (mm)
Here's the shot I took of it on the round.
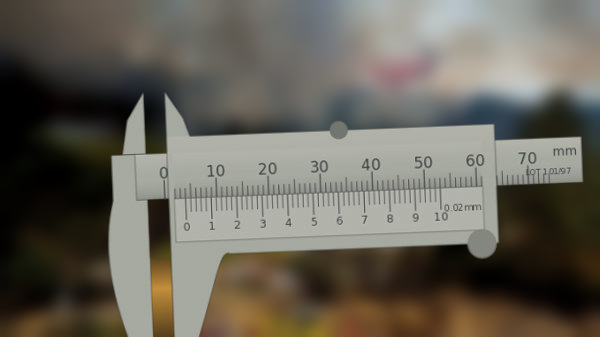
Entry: 4.0 (mm)
